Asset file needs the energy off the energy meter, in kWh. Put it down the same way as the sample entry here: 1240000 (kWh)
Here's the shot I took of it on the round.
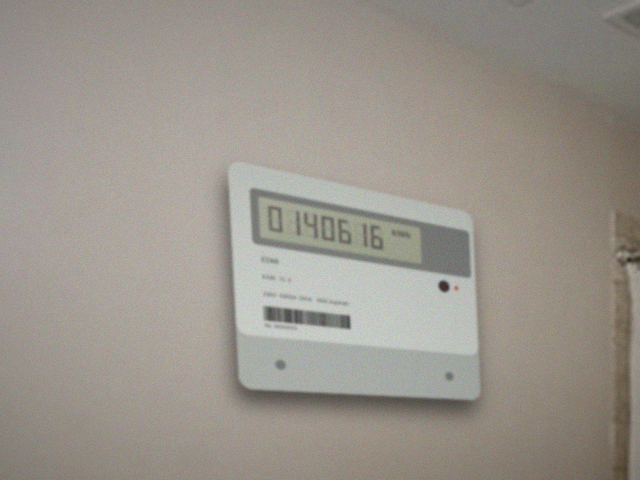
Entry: 140616 (kWh)
